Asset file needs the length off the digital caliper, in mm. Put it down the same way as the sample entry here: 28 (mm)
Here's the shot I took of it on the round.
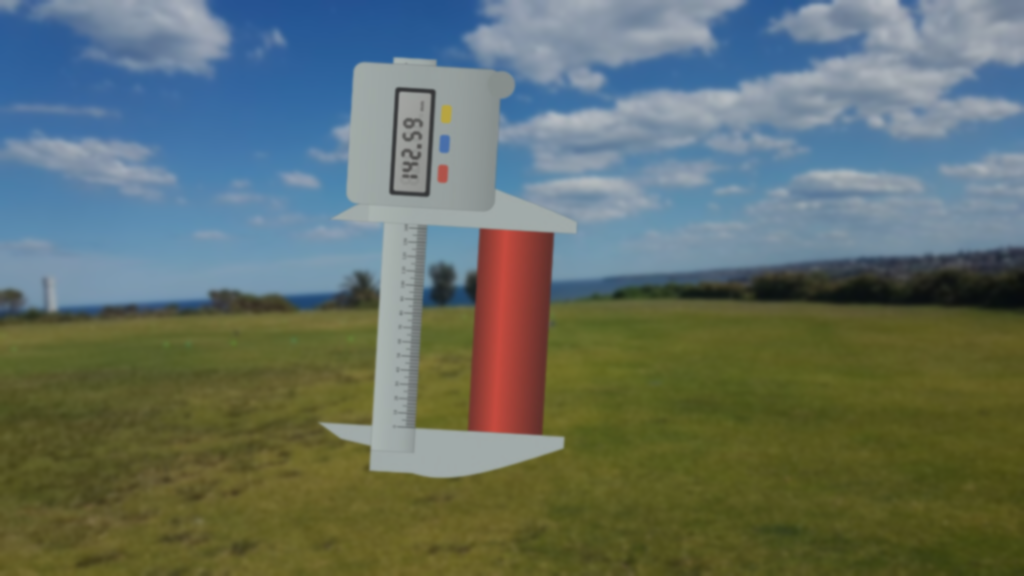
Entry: 142.59 (mm)
